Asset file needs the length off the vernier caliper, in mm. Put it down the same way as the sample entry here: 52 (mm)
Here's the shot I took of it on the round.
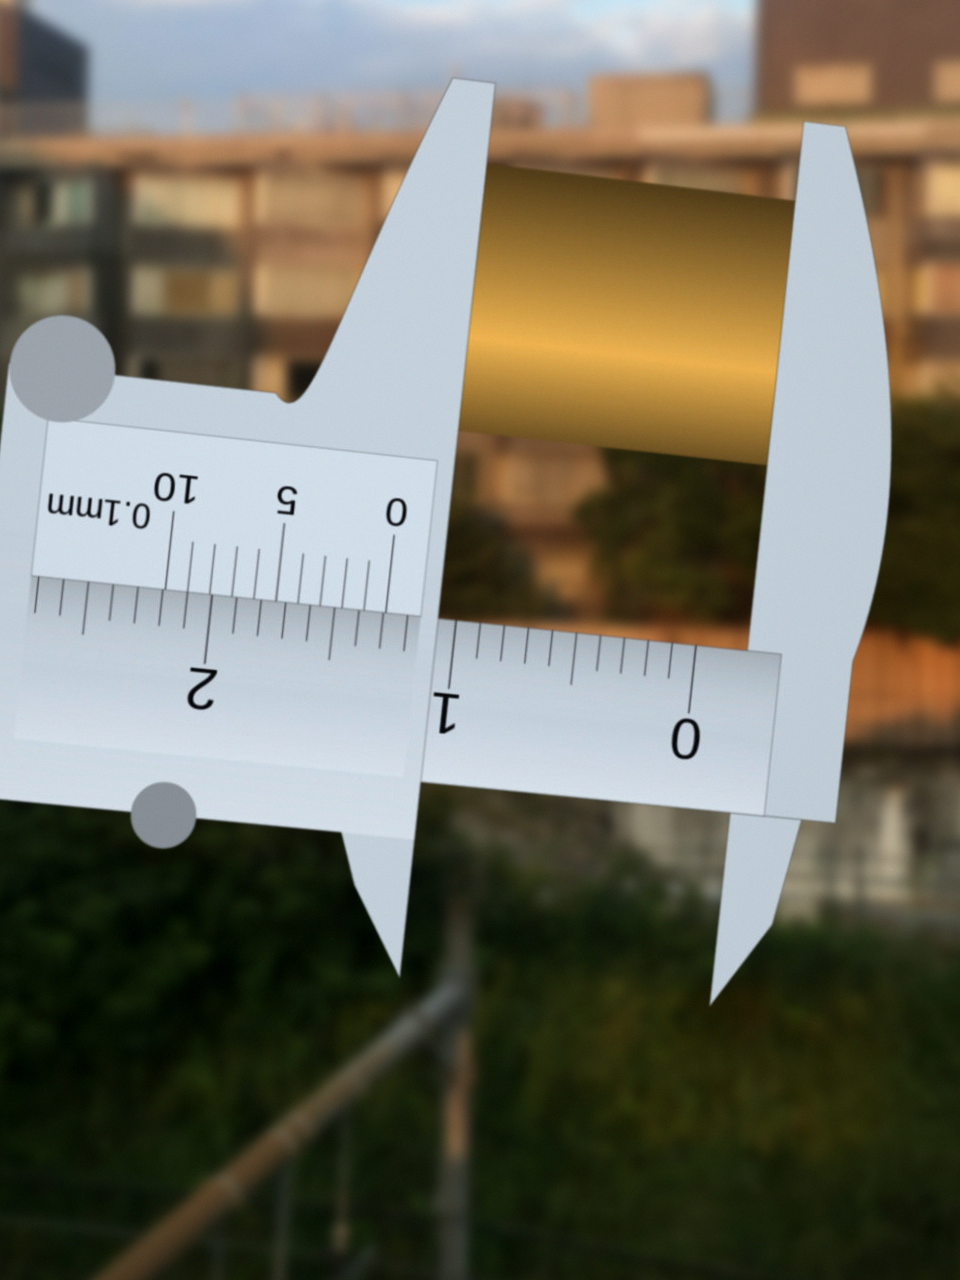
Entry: 12.9 (mm)
